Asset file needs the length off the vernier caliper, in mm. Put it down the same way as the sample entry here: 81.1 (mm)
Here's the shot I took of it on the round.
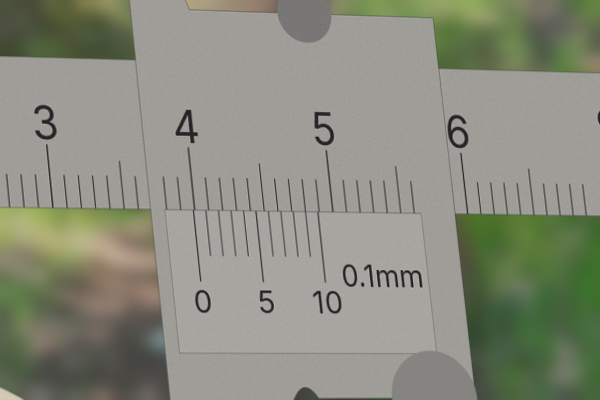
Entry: 39.9 (mm)
